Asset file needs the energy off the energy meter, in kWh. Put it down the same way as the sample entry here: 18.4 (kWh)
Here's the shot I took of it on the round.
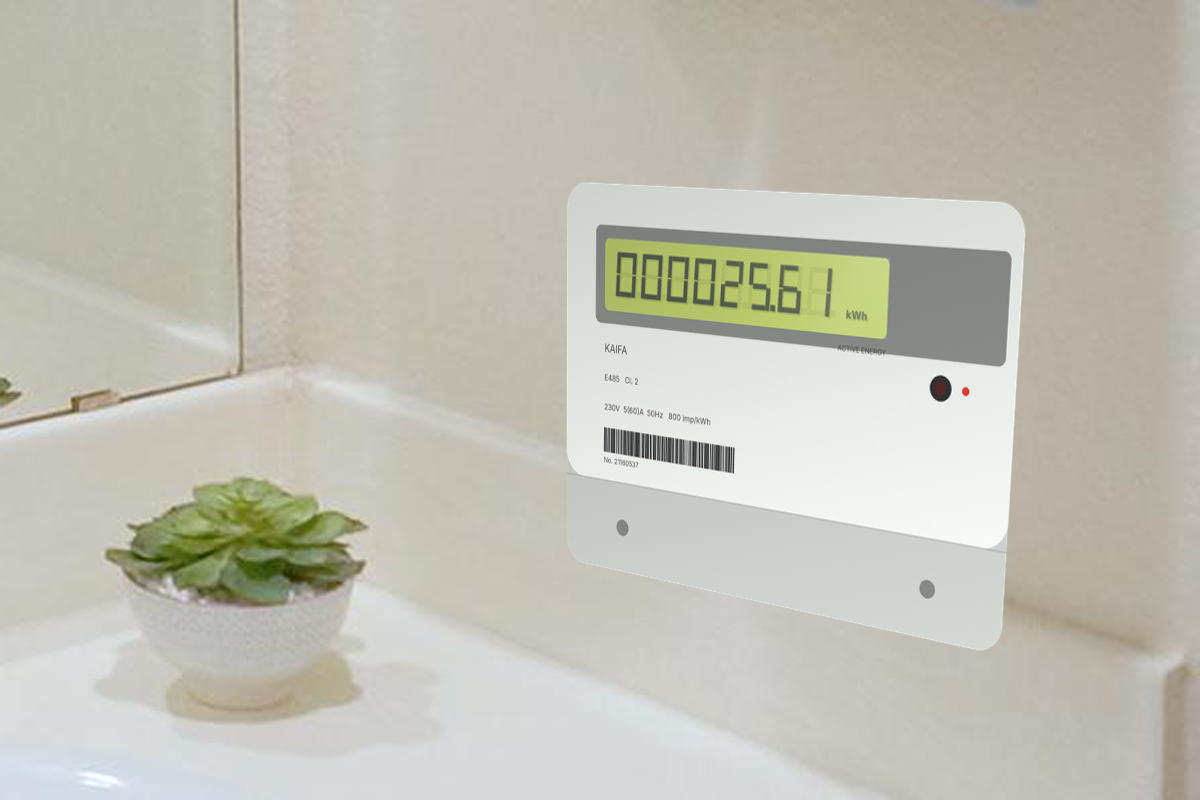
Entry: 25.61 (kWh)
